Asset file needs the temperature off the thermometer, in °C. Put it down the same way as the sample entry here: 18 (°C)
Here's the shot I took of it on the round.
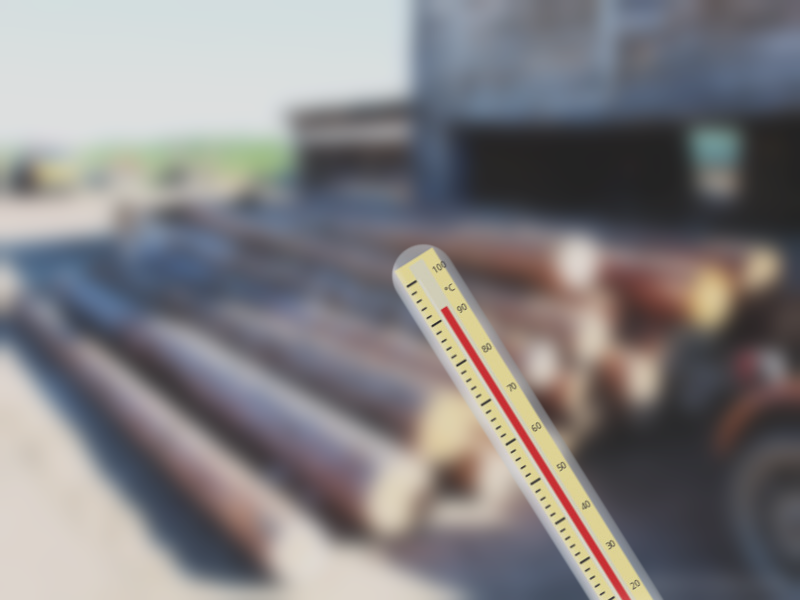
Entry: 92 (°C)
